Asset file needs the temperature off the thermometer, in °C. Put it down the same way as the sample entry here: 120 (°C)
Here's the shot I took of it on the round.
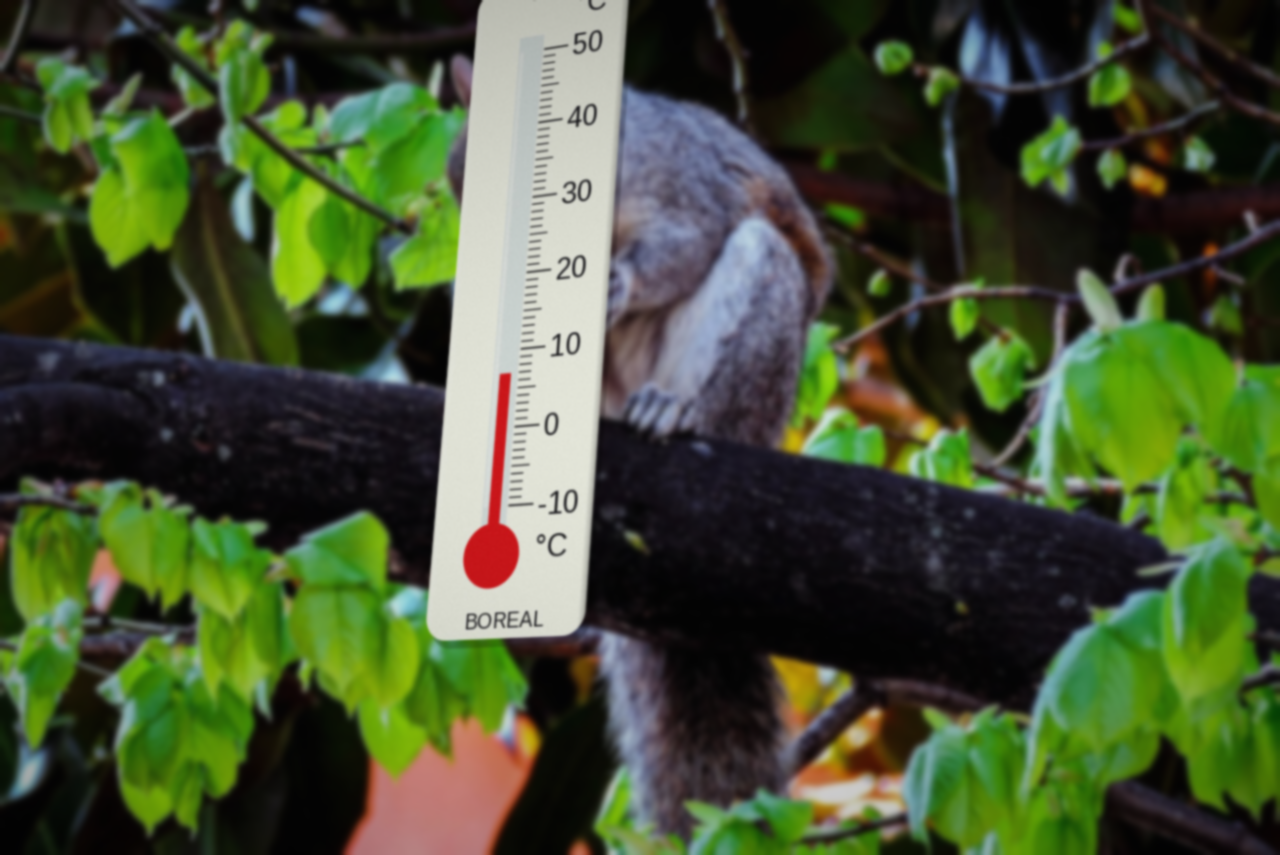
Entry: 7 (°C)
